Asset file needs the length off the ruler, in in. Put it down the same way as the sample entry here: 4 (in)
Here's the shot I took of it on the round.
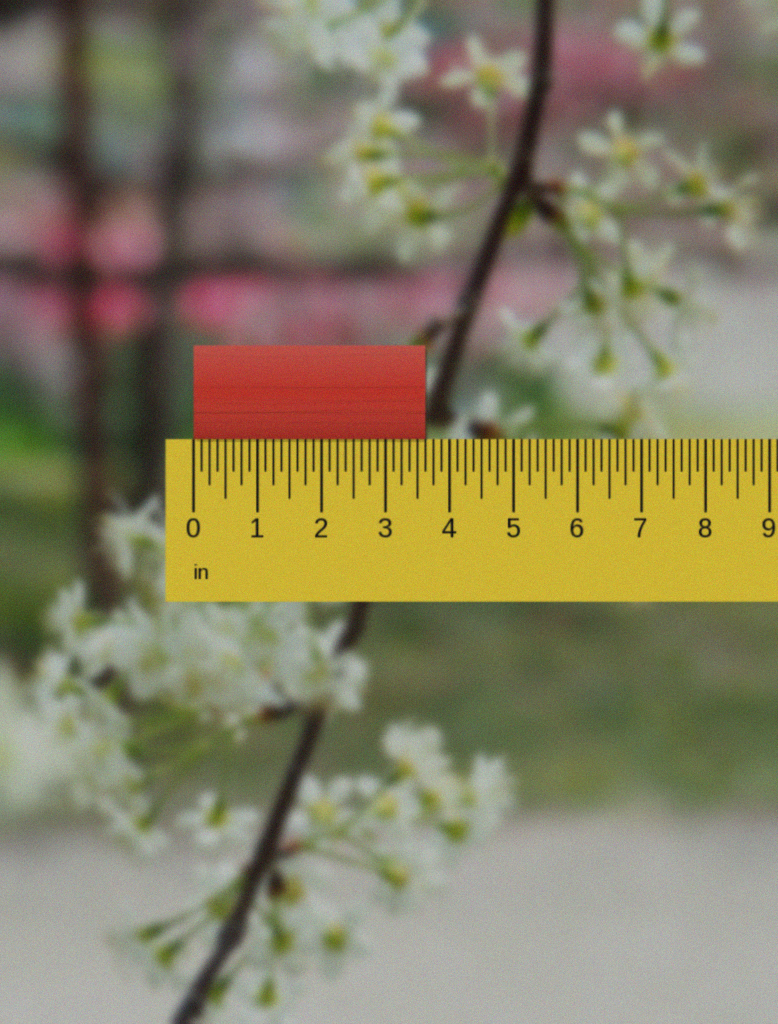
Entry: 3.625 (in)
